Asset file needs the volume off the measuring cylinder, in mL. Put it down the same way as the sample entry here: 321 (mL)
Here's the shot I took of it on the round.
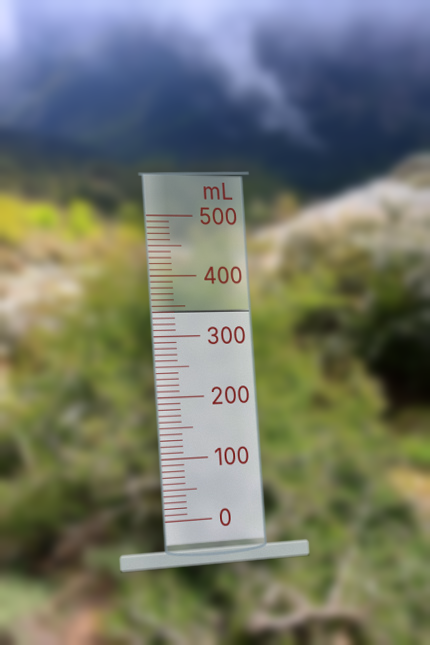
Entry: 340 (mL)
